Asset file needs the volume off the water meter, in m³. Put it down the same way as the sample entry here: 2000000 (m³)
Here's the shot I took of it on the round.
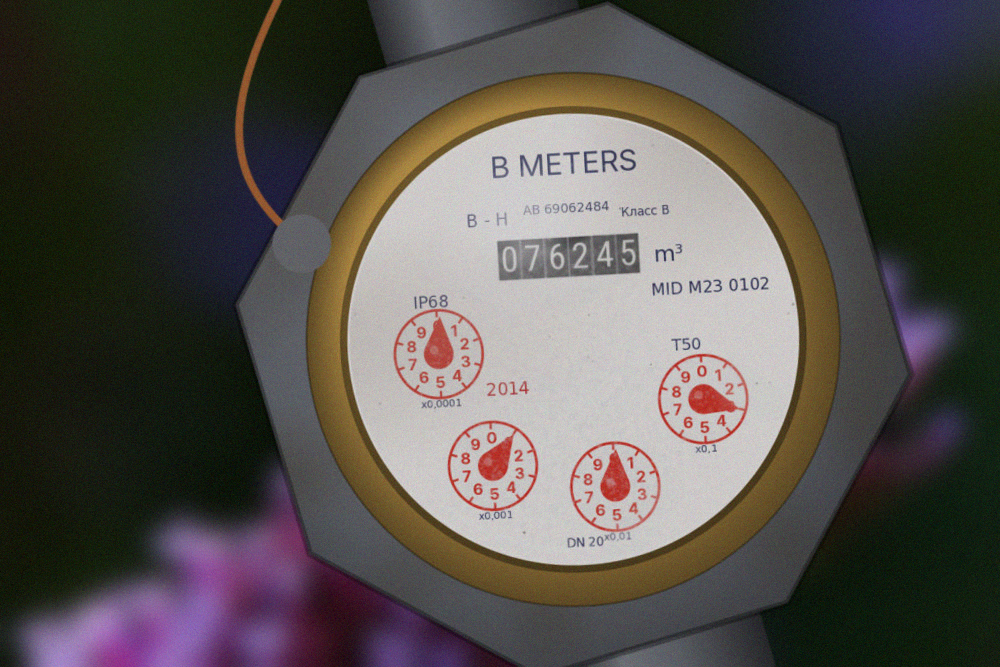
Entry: 76245.3010 (m³)
